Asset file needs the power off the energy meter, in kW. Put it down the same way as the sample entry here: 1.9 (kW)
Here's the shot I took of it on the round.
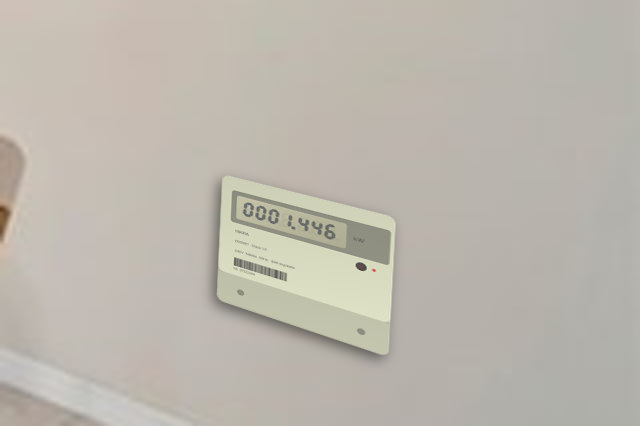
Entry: 1.446 (kW)
